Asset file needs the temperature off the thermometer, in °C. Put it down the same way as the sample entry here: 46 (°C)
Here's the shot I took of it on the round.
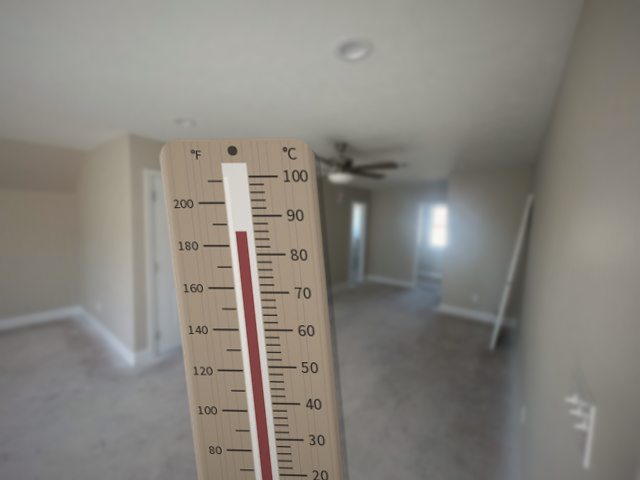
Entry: 86 (°C)
